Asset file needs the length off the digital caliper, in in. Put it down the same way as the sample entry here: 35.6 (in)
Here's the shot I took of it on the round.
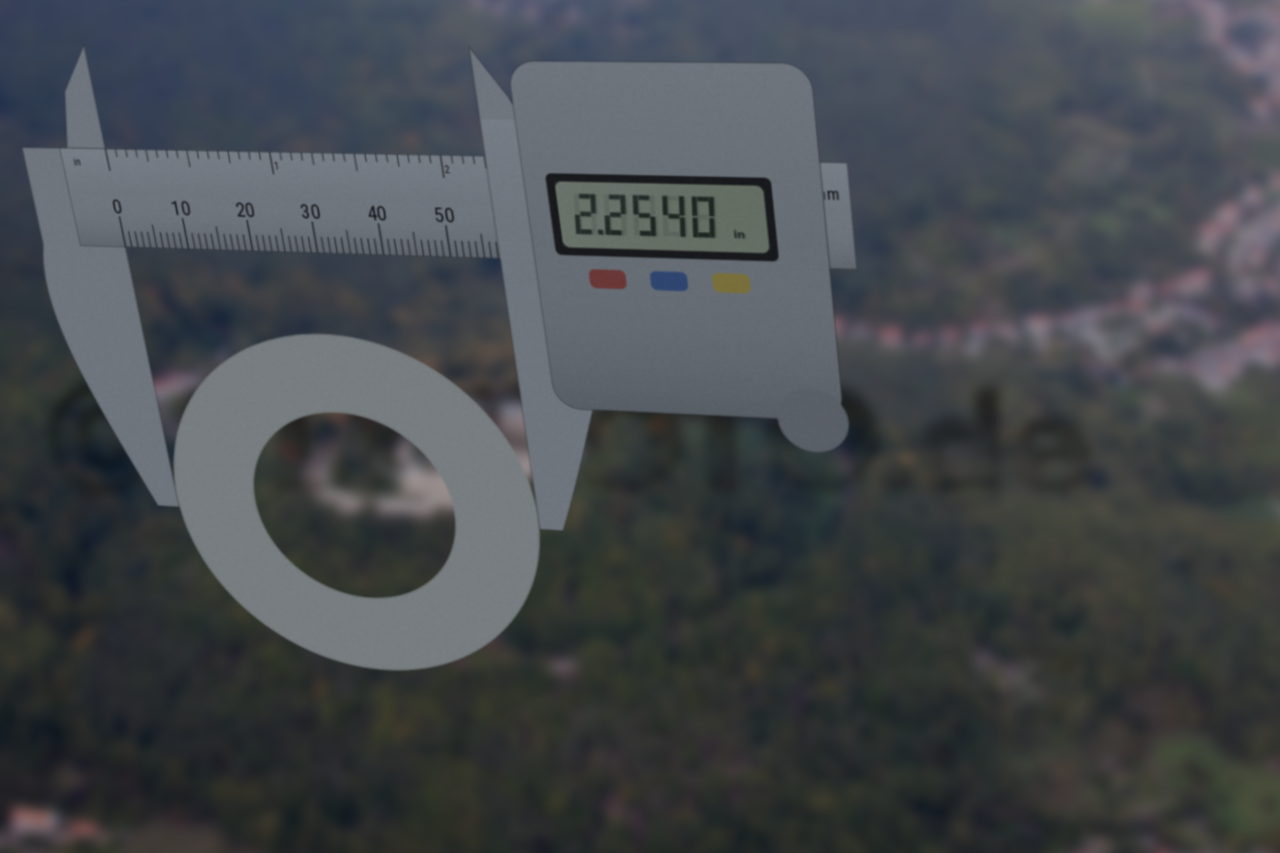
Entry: 2.2540 (in)
